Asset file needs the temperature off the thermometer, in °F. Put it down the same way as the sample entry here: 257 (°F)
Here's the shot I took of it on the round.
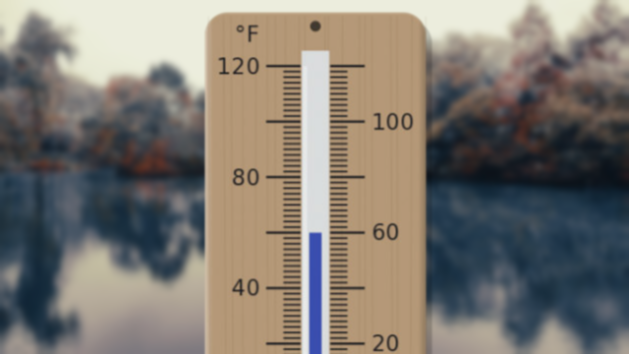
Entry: 60 (°F)
